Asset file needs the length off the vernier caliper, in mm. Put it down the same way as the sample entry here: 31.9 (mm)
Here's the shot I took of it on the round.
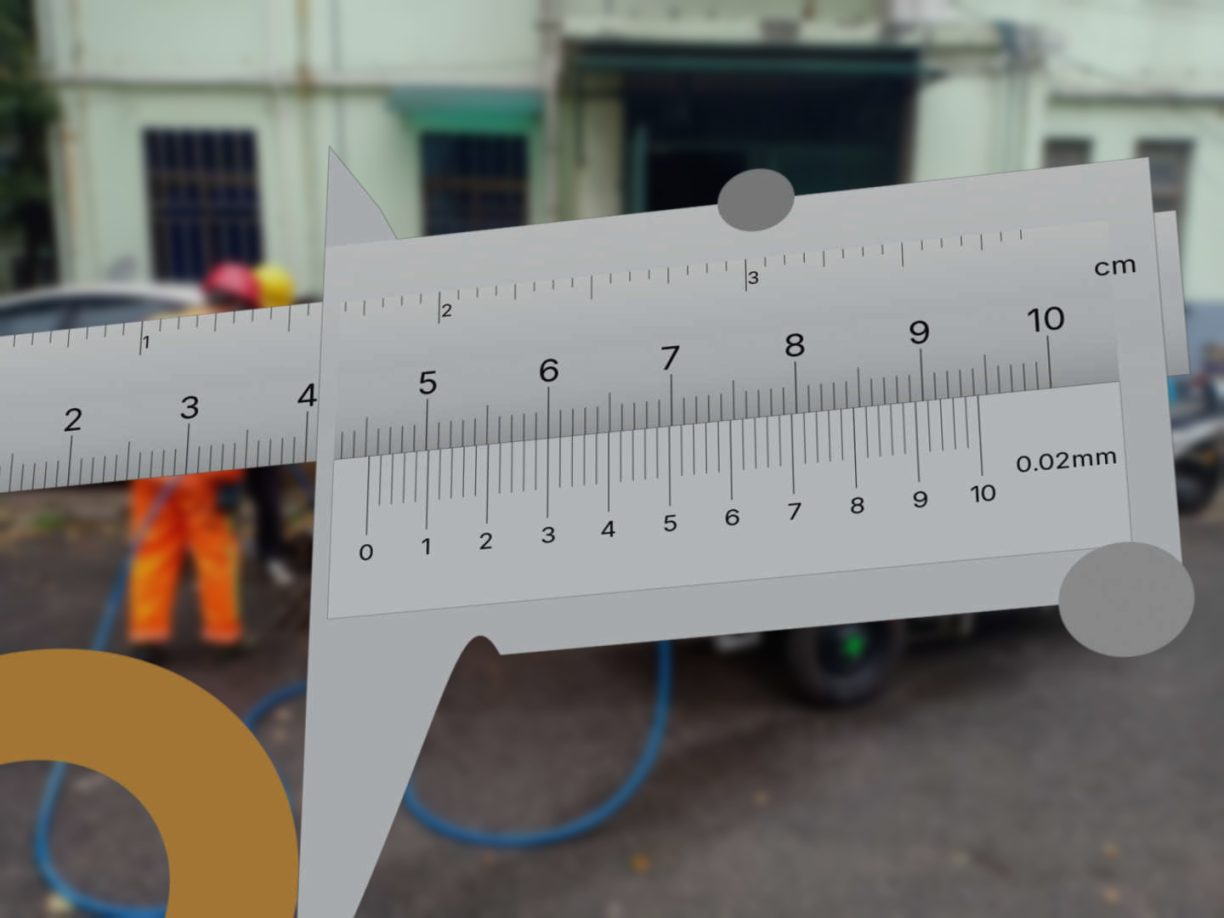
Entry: 45.3 (mm)
